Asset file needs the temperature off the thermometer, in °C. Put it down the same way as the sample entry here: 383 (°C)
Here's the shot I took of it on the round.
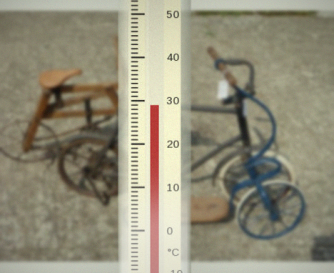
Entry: 29 (°C)
